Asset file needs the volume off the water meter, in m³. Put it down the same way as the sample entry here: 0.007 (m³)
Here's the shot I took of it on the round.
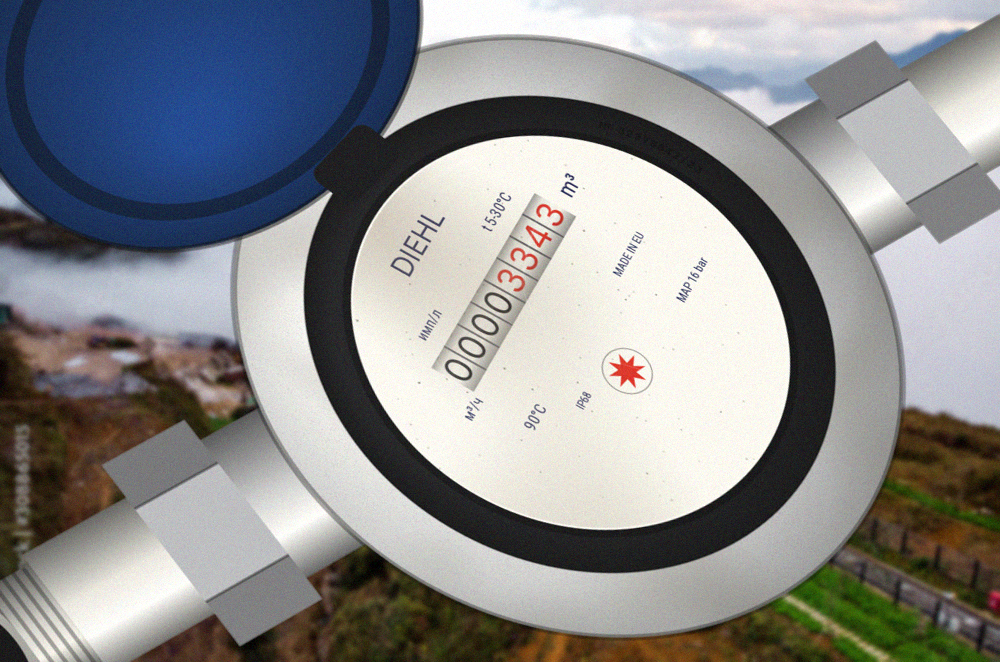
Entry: 0.3343 (m³)
